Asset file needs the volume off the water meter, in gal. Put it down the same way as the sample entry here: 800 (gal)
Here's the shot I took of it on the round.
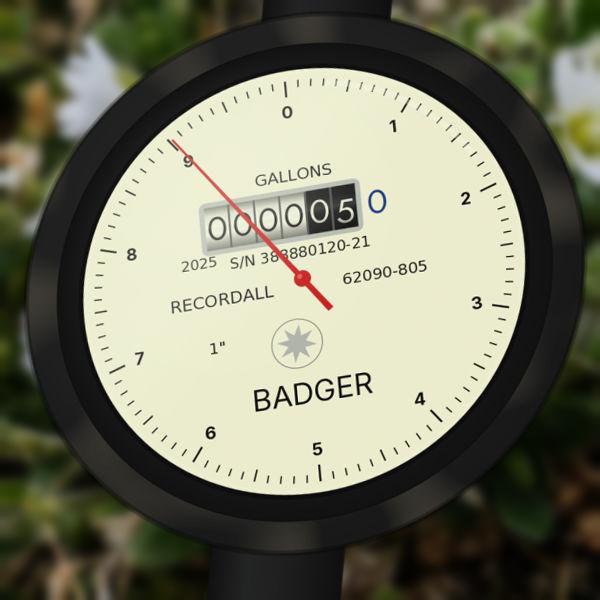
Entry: 49.0 (gal)
